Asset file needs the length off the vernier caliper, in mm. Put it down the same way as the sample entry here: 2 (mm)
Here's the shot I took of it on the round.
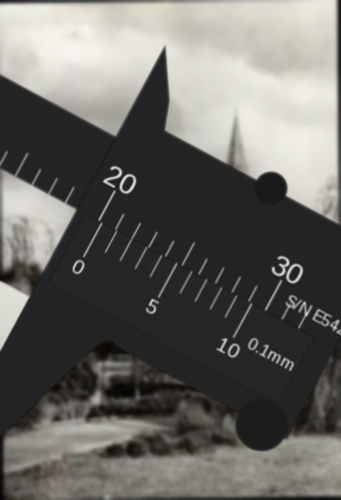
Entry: 20.2 (mm)
